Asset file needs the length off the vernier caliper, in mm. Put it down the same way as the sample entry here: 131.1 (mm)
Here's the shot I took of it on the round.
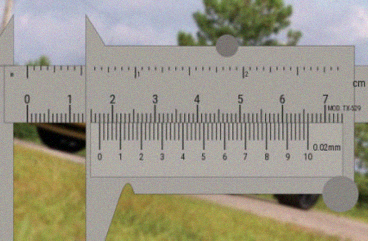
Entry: 17.0 (mm)
